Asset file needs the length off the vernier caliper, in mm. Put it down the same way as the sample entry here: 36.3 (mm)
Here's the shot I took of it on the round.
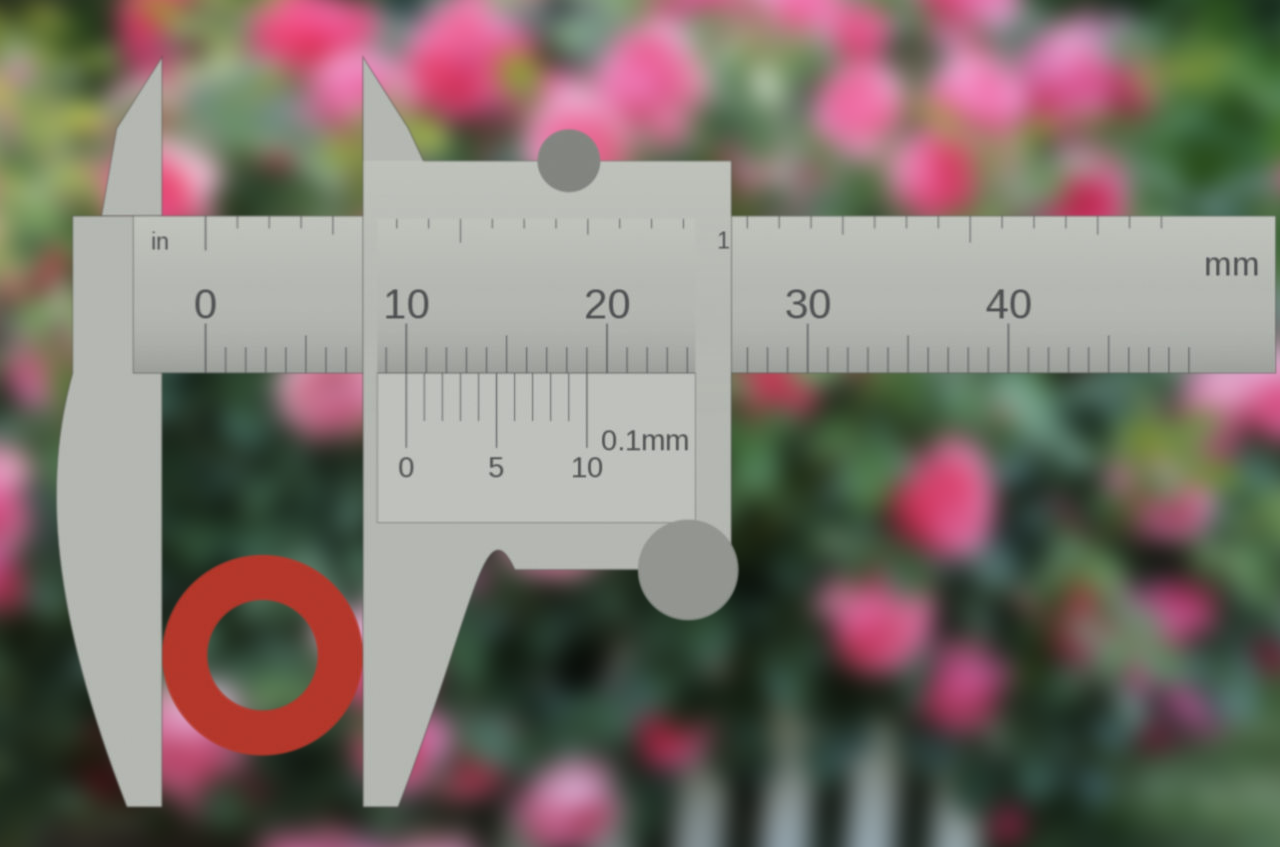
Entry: 10.0 (mm)
